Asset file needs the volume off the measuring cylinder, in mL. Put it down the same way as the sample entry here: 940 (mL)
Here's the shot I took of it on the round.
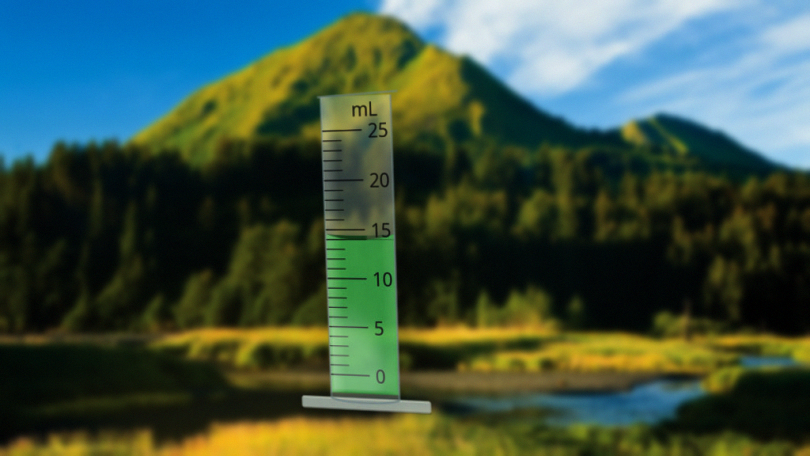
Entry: 14 (mL)
